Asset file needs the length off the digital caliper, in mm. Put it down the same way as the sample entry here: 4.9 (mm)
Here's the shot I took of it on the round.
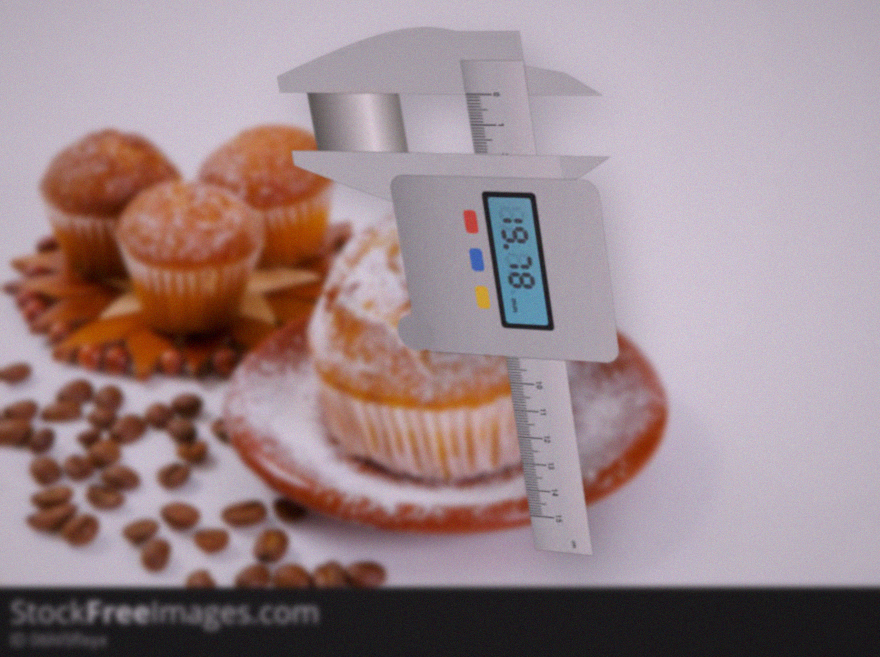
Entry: 19.78 (mm)
